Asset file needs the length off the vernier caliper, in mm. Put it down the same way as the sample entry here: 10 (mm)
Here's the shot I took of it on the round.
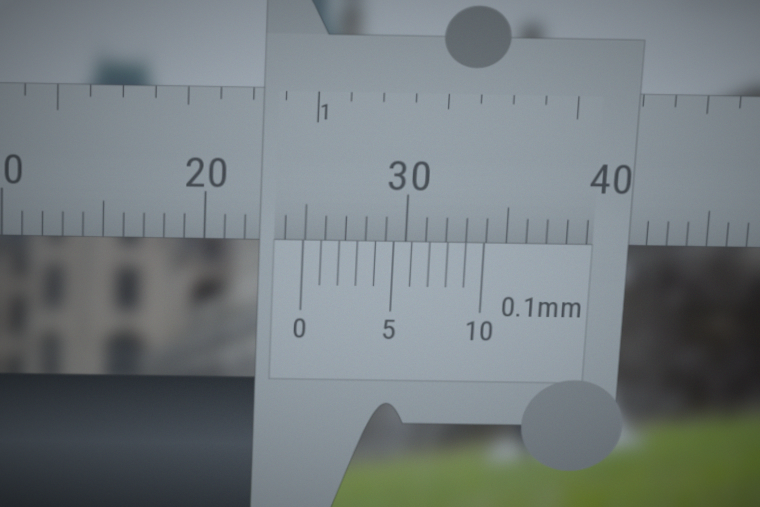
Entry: 24.9 (mm)
